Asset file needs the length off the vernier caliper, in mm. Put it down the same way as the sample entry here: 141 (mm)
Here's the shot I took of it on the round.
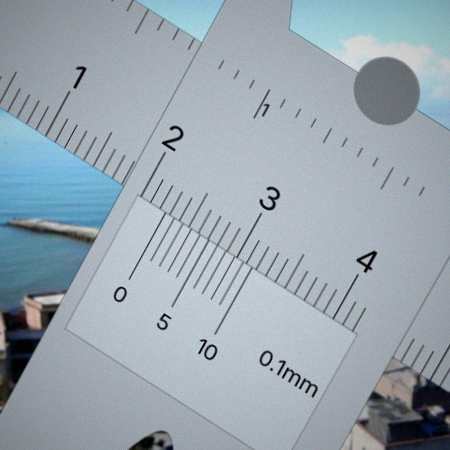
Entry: 22.6 (mm)
